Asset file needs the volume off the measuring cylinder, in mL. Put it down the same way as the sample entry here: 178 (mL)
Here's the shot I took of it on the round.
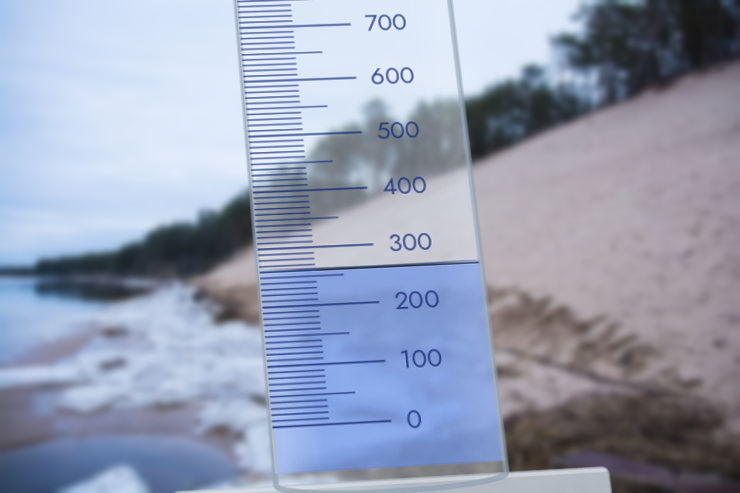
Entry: 260 (mL)
